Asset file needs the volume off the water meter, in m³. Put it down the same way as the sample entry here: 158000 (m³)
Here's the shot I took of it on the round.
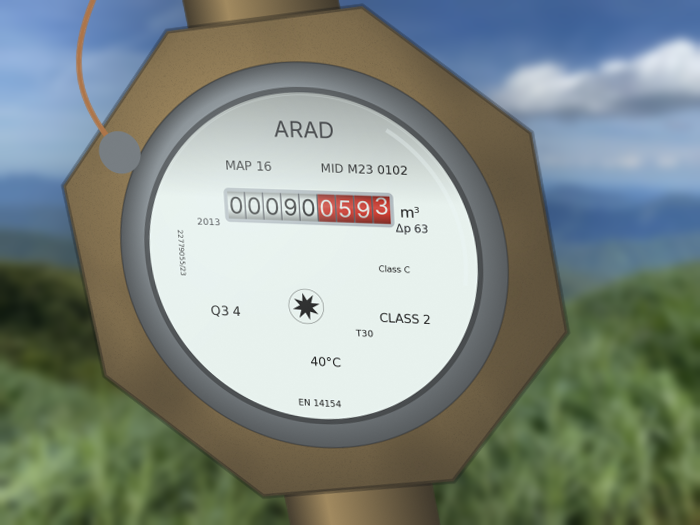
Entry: 90.0593 (m³)
